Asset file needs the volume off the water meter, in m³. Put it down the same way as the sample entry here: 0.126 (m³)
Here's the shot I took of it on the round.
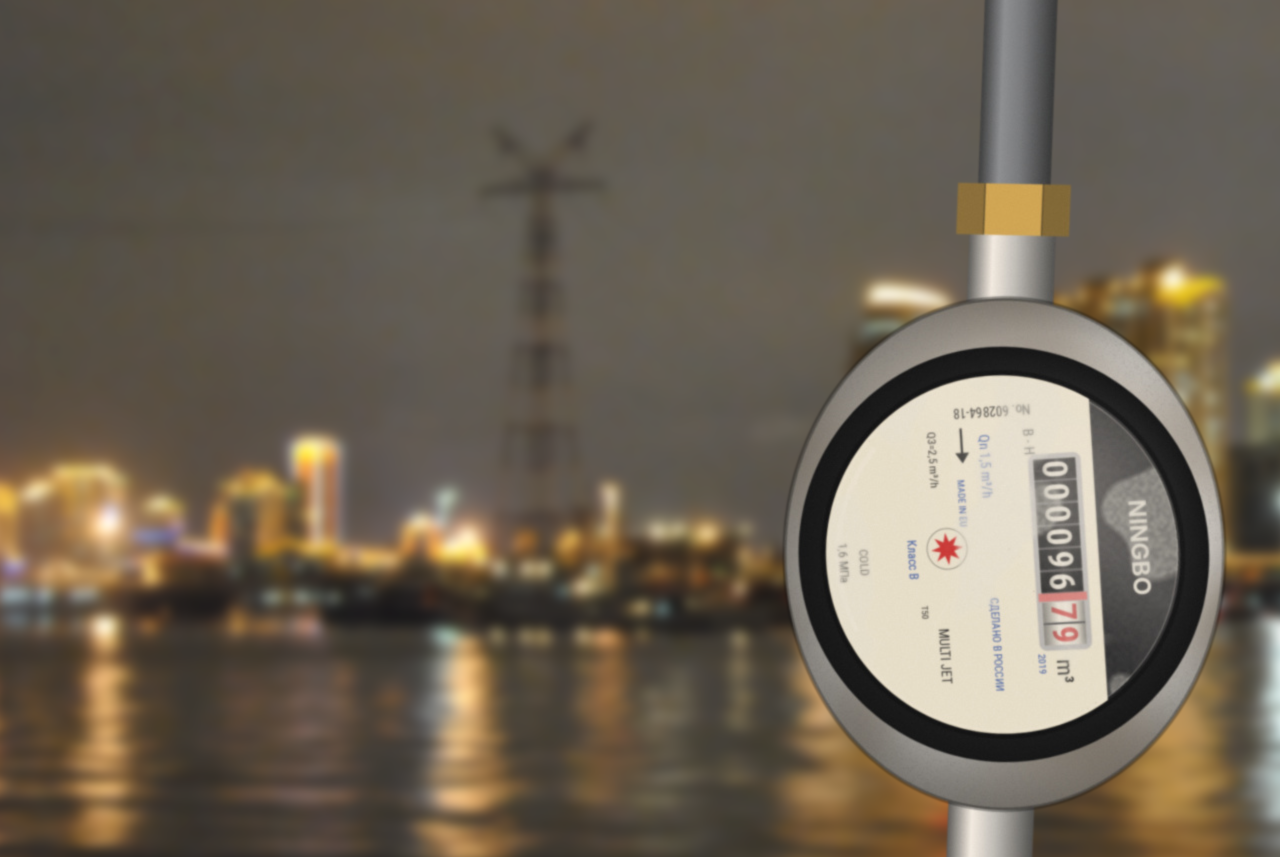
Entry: 96.79 (m³)
